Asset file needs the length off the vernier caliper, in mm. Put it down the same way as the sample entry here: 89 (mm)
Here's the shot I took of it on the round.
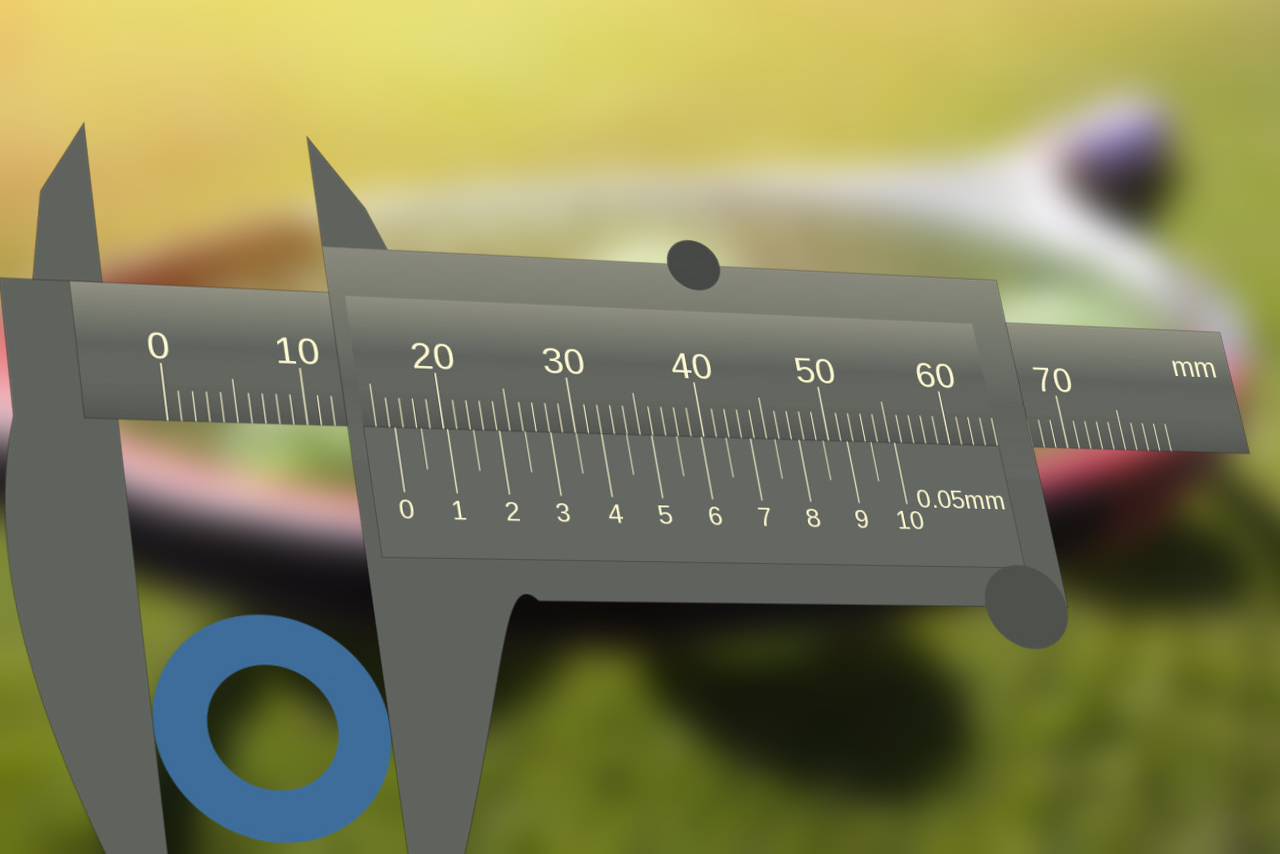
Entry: 16.4 (mm)
